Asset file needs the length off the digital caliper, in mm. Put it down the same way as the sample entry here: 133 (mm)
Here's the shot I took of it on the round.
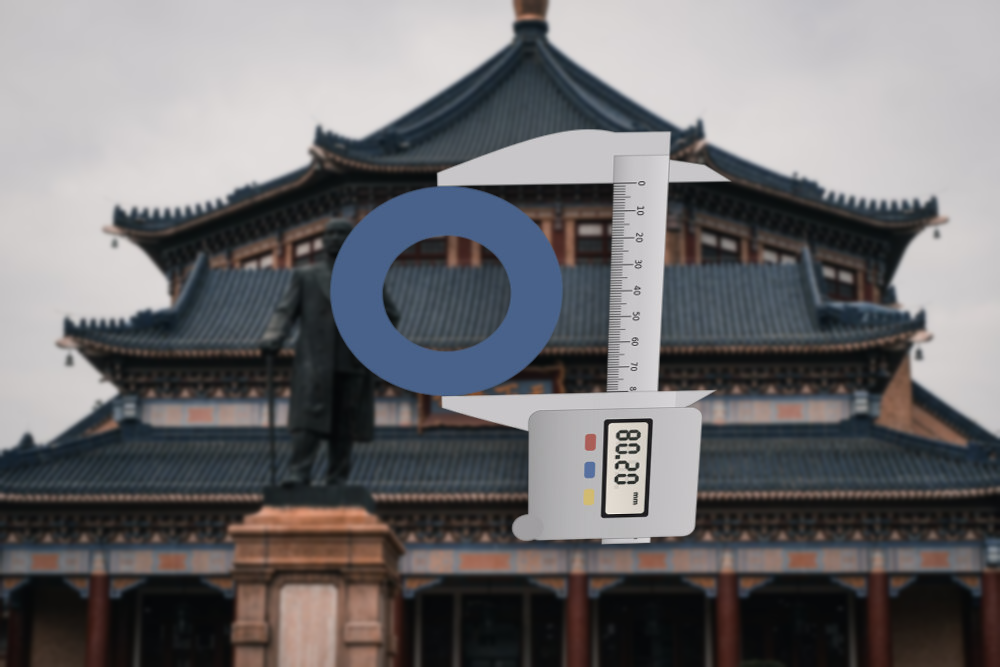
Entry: 80.20 (mm)
